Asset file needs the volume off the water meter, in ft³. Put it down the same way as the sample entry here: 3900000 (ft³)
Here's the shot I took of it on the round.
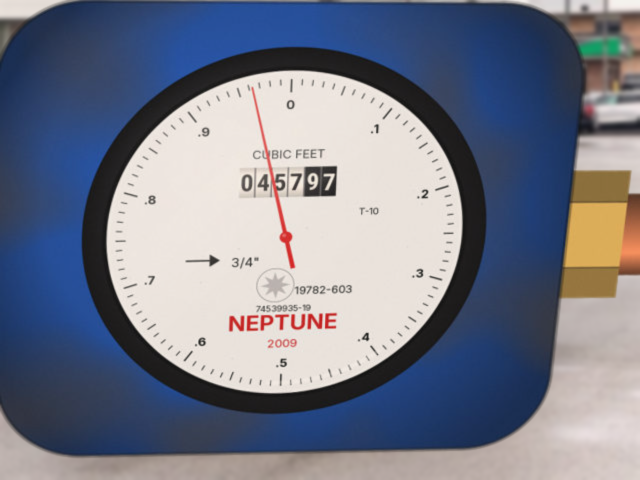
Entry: 45796.96 (ft³)
